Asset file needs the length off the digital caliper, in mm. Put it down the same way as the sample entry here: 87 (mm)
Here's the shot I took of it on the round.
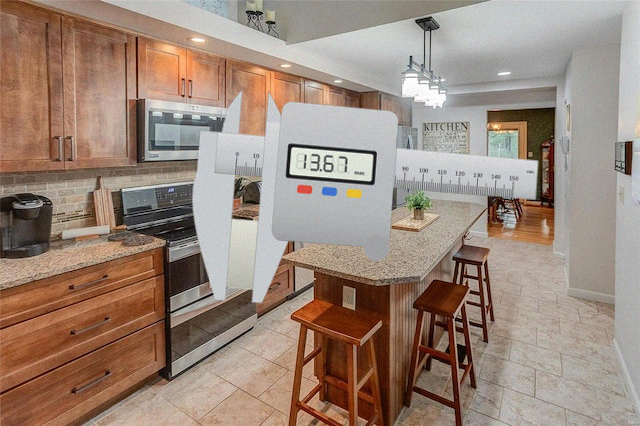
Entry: 13.67 (mm)
